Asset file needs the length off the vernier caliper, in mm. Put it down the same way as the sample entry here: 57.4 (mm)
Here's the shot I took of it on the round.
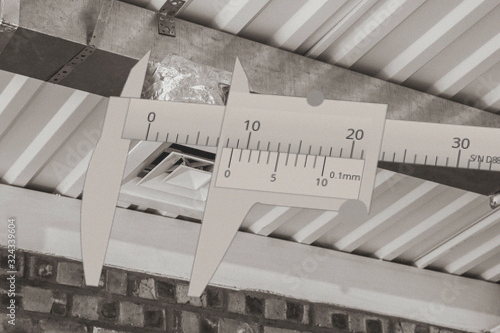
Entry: 8.6 (mm)
